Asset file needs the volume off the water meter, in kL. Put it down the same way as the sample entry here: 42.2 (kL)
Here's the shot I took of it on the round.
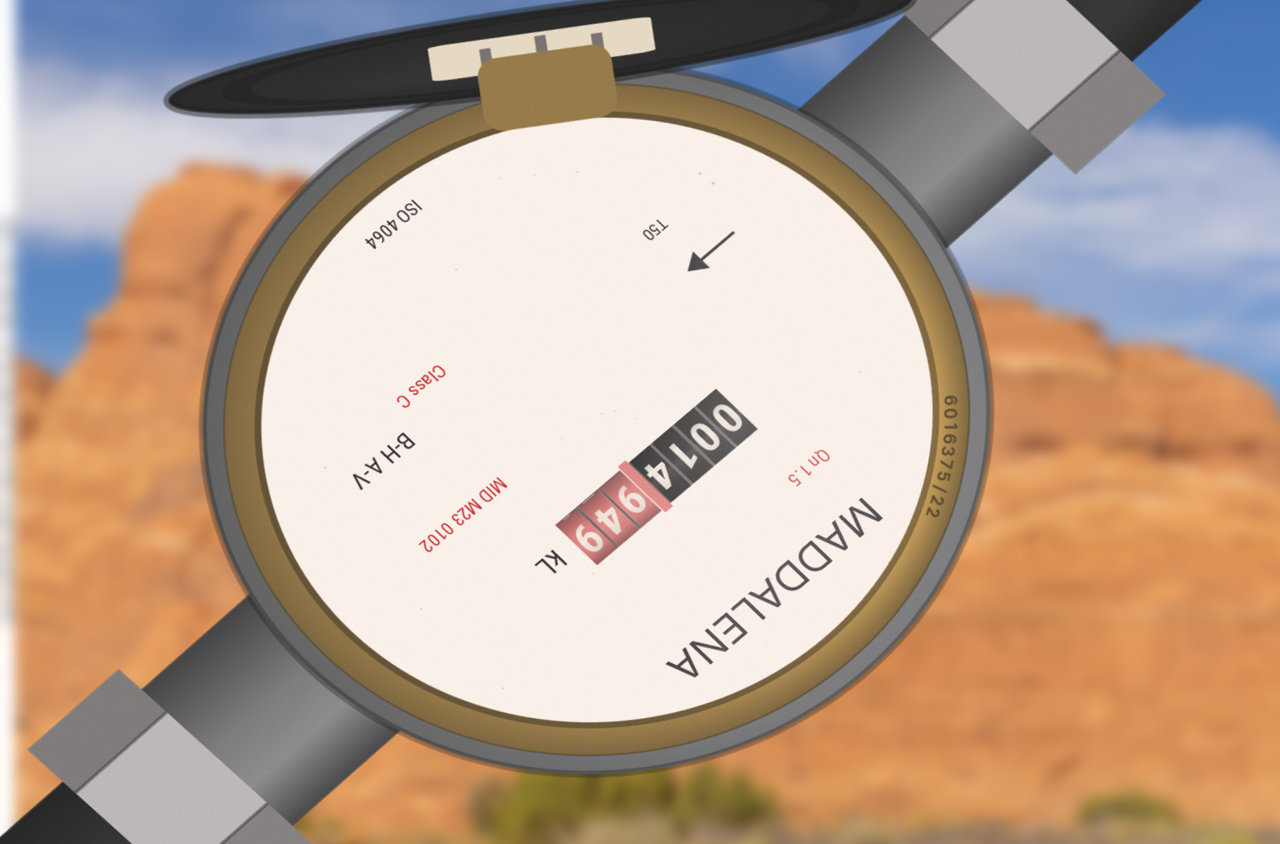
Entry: 14.949 (kL)
